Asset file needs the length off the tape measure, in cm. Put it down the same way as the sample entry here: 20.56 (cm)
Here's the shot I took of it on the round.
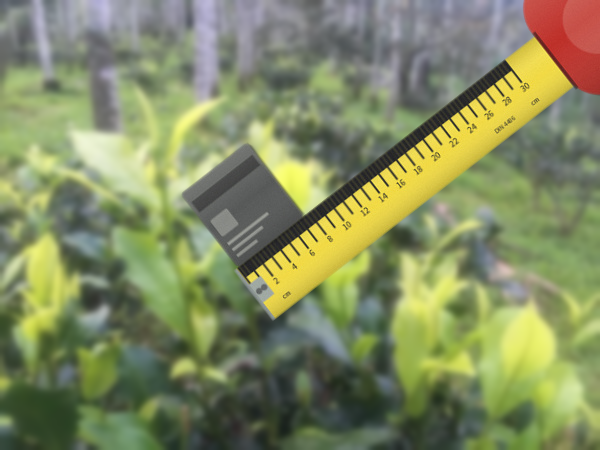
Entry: 7.5 (cm)
